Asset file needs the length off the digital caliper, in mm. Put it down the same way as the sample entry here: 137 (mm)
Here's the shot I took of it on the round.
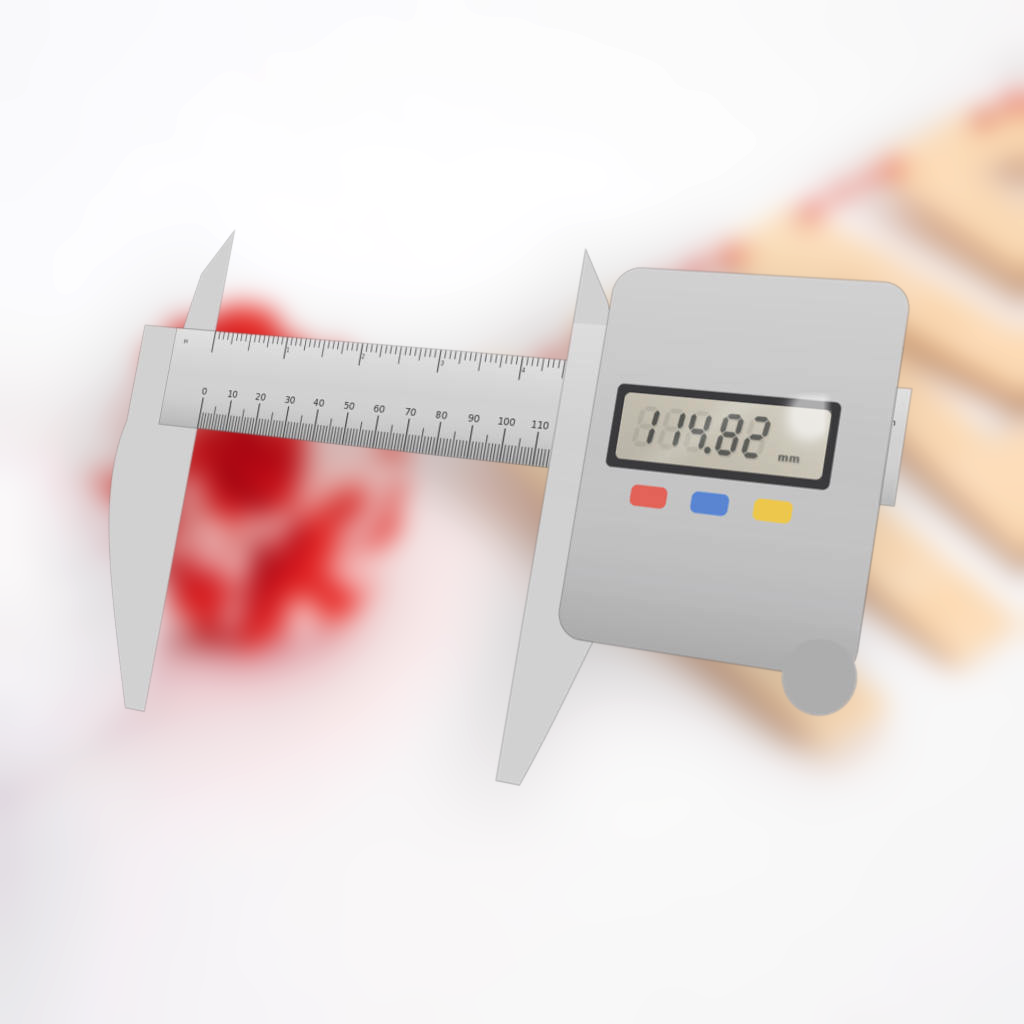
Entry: 114.82 (mm)
